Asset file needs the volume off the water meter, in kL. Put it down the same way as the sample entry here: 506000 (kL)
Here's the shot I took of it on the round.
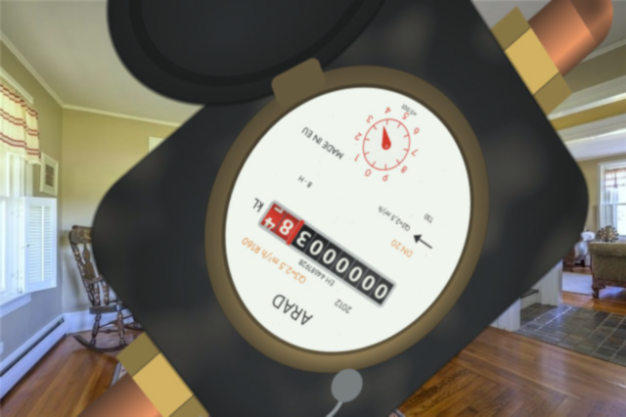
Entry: 3.843 (kL)
